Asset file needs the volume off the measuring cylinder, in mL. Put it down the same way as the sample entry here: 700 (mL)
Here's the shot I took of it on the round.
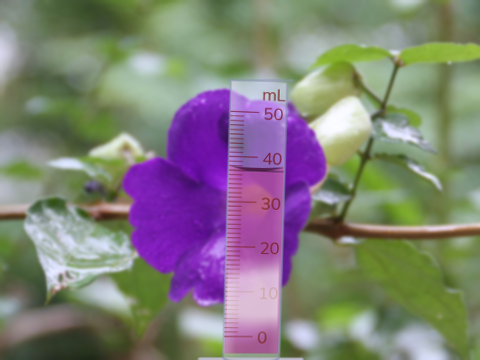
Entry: 37 (mL)
